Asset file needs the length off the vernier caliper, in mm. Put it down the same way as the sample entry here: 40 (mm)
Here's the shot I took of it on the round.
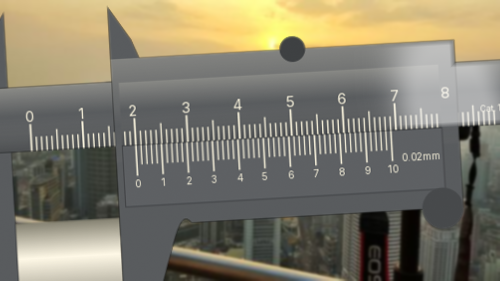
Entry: 20.0 (mm)
